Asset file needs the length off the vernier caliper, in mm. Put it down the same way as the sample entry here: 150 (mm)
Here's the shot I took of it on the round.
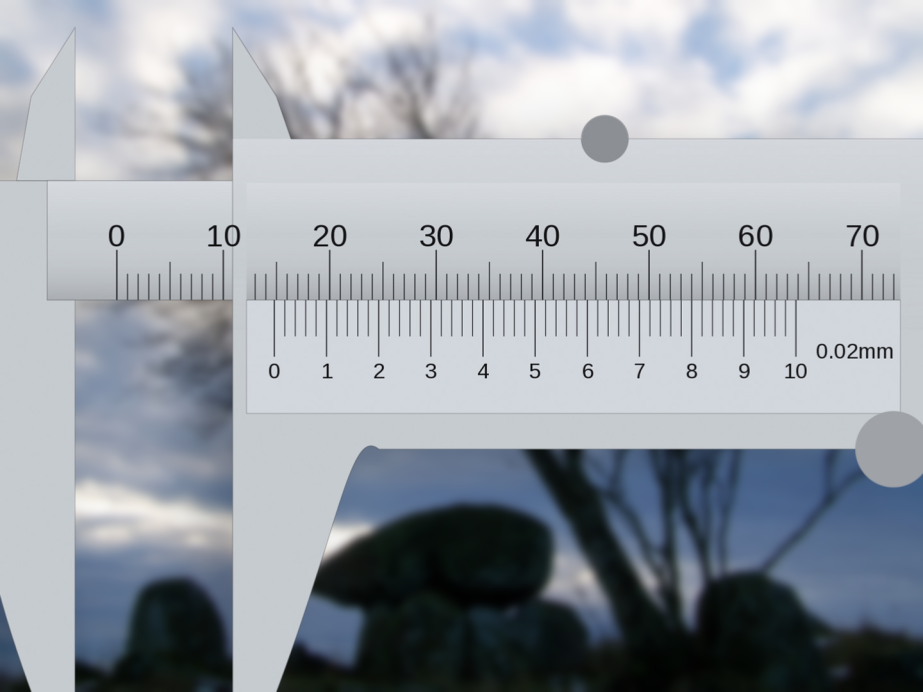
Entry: 14.8 (mm)
